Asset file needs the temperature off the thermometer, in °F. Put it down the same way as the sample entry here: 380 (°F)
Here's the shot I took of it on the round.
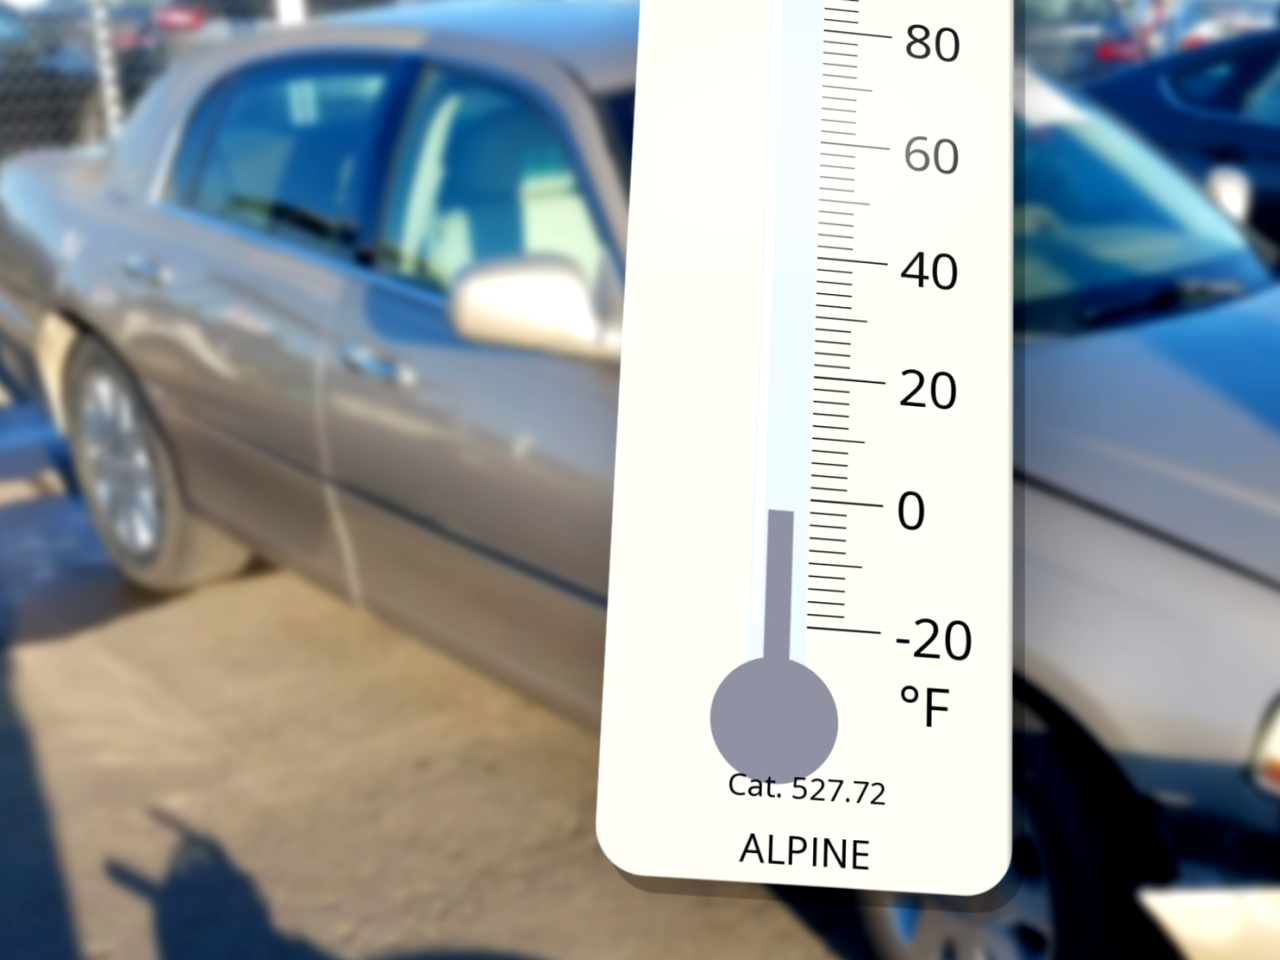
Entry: -2 (°F)
